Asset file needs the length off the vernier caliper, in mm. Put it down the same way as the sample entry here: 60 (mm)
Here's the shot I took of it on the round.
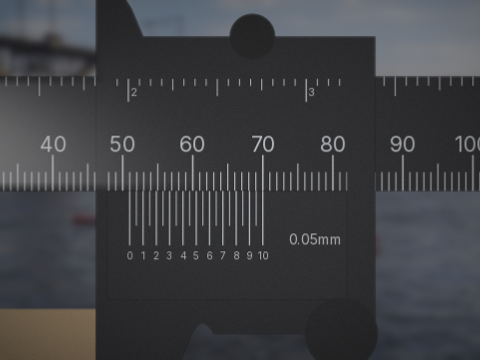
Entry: 51.0 (mm)
